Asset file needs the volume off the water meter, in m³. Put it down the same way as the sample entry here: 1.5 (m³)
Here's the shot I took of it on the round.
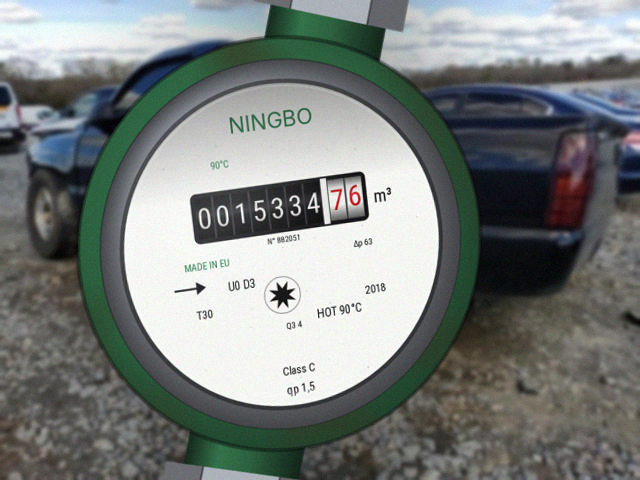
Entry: 15334.76 (m³)
